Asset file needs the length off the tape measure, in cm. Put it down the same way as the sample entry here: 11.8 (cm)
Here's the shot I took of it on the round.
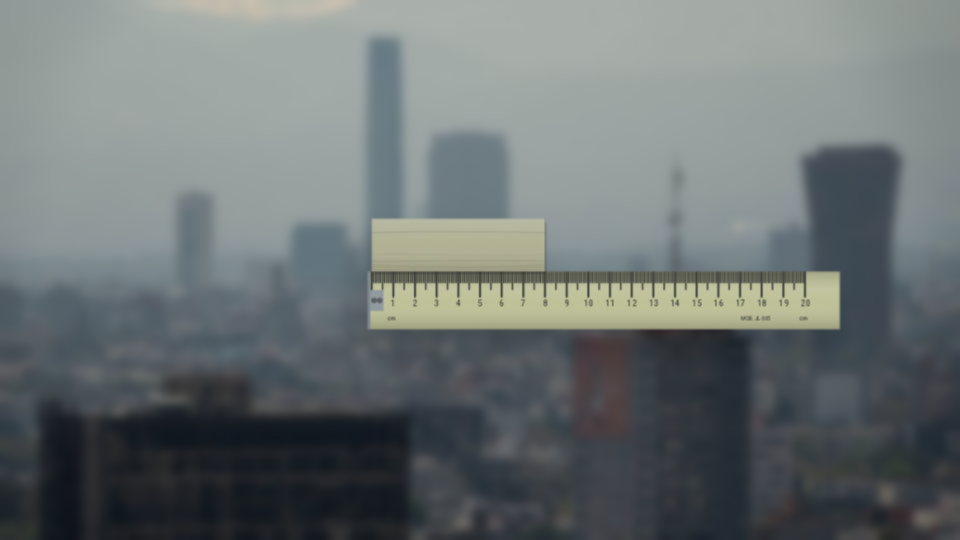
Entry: 8 (cm)
